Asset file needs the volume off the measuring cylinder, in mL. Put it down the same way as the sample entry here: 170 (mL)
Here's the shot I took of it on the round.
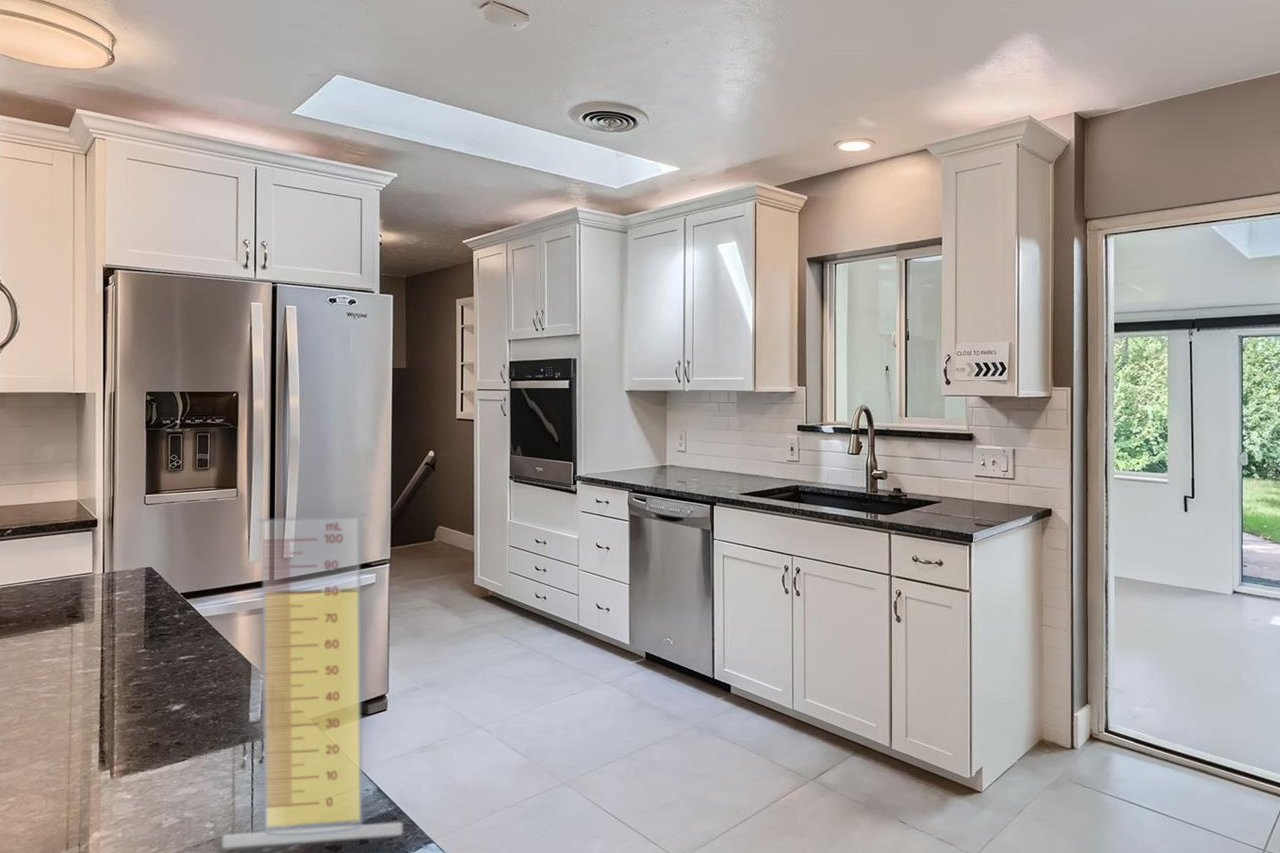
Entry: 80 (mL)
